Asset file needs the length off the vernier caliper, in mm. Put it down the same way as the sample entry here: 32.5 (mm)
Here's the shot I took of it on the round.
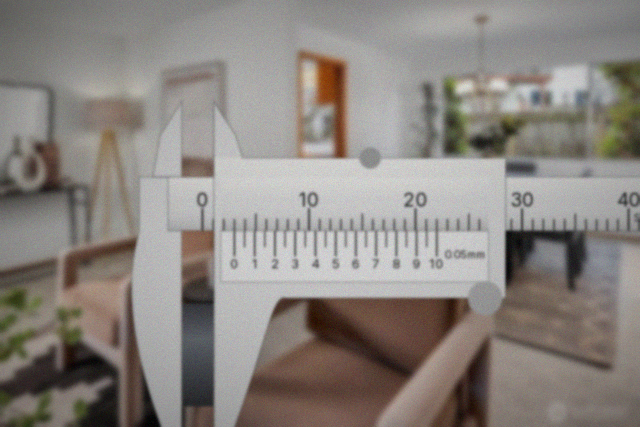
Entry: 3.0 (mm)
